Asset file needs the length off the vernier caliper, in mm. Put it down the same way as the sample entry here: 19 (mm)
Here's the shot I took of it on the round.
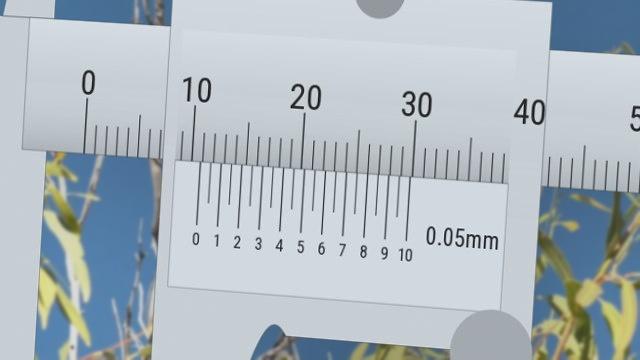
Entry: 10.8 (mm)
